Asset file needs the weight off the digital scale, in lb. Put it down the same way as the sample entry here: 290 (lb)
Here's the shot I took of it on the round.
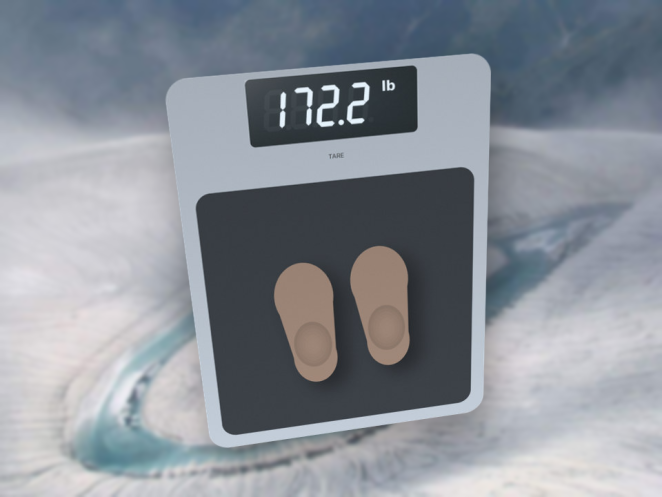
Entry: 172.2 (lb)
